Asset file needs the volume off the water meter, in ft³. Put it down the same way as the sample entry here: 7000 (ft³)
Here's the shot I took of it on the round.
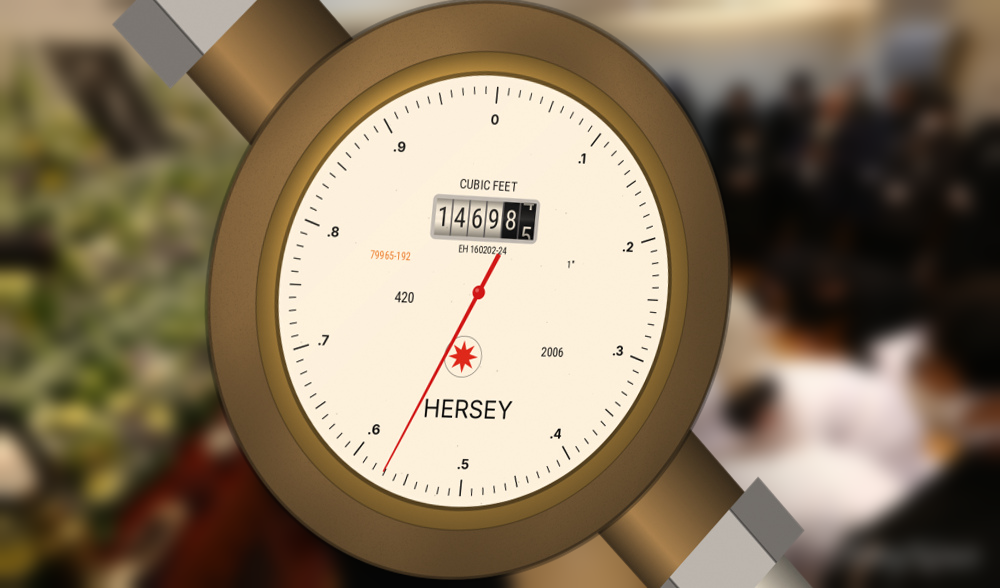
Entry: 146984.57 (ft³)
